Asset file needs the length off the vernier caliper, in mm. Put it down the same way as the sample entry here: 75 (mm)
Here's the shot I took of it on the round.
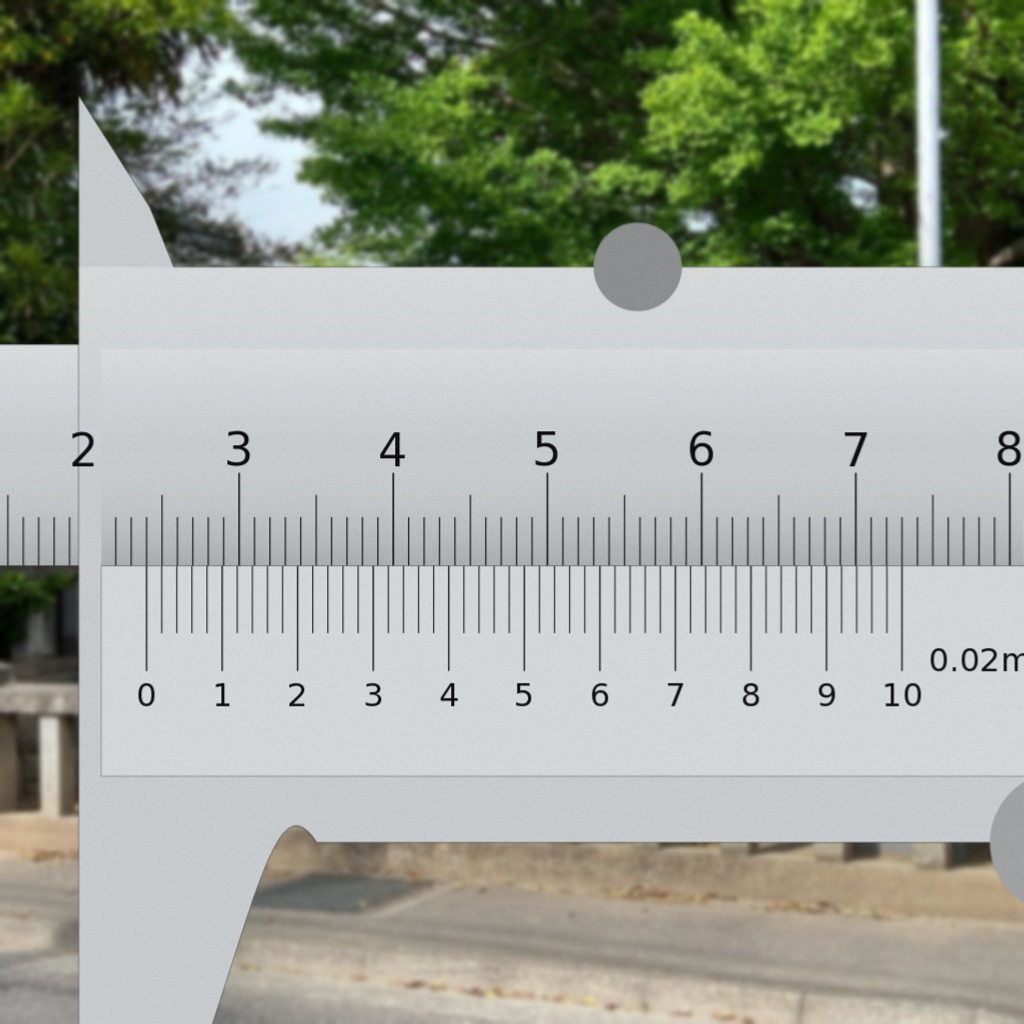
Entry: 24.0 (mm)
